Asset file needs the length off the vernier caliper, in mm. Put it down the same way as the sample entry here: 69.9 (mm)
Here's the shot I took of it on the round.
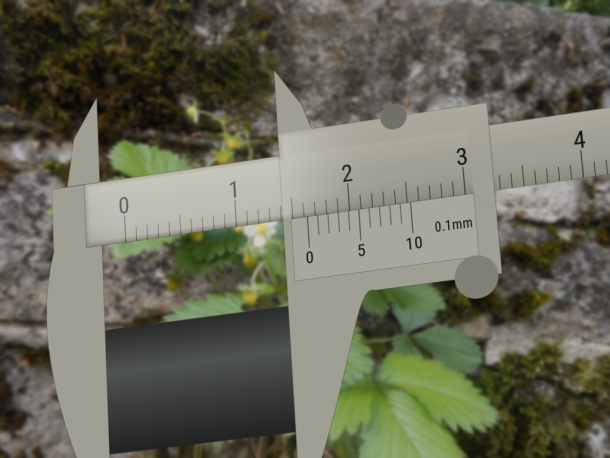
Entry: 16.3 (mm)
